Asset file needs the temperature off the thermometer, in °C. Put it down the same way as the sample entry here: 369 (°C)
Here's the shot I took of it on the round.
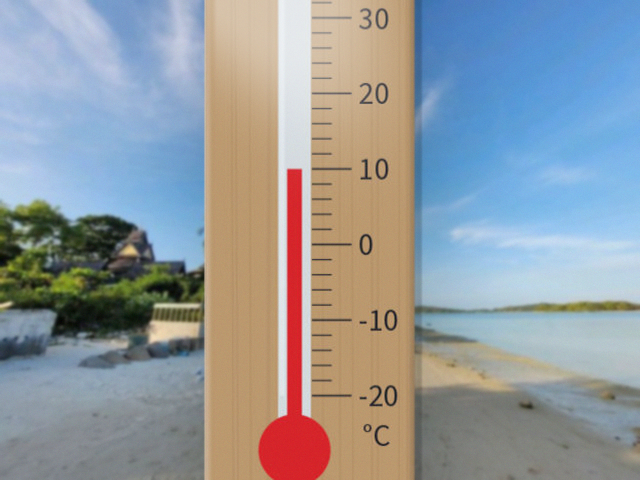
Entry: 10 (°C)
